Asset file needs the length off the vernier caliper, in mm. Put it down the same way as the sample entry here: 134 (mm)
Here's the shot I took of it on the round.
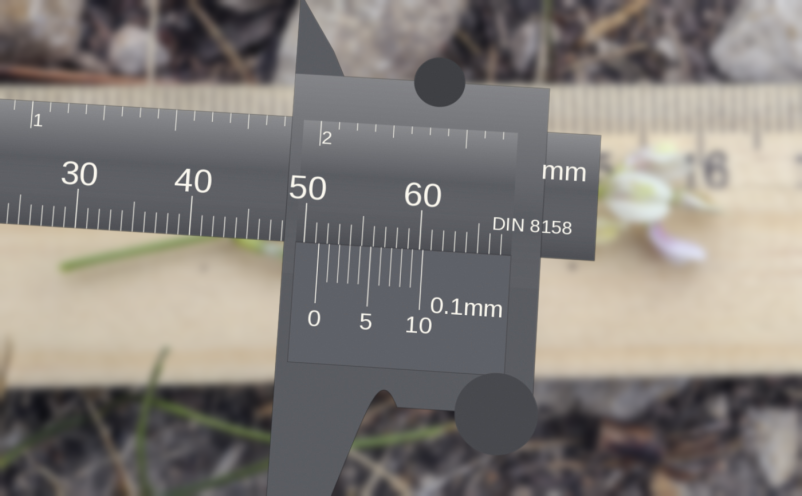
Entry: 51.3 (mm)
